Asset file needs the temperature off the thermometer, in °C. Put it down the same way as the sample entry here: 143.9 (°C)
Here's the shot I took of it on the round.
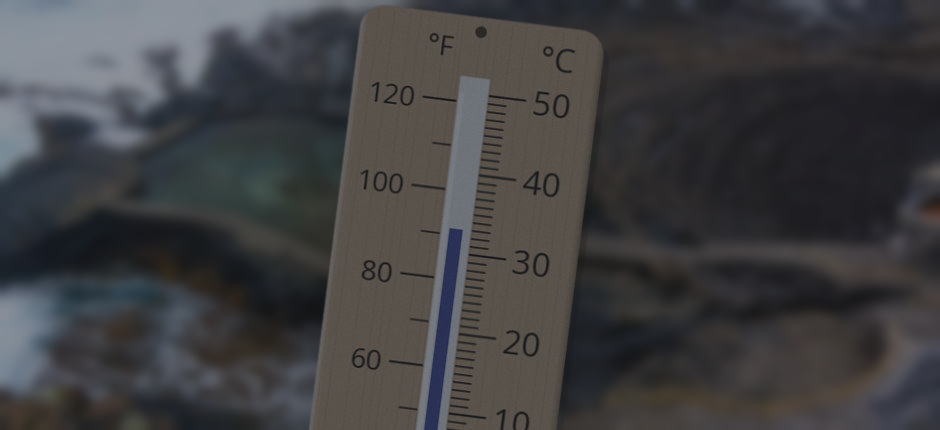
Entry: 33 (°C)
